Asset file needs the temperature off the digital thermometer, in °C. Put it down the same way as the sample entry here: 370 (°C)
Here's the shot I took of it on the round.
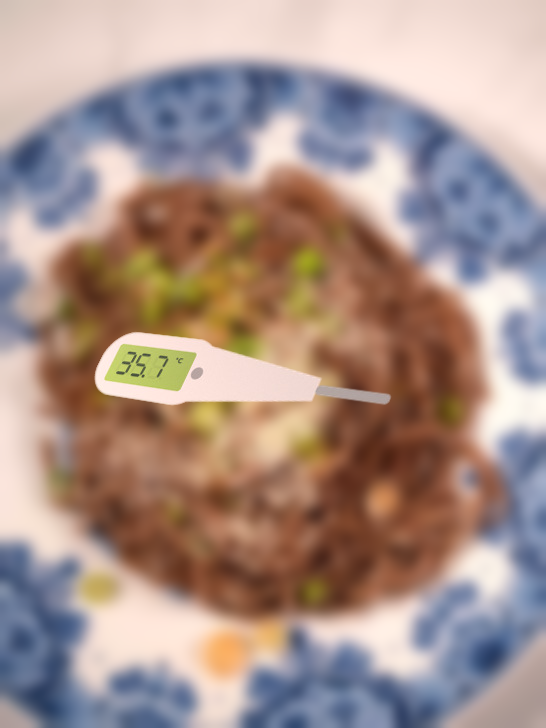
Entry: 35.7 (°C)
